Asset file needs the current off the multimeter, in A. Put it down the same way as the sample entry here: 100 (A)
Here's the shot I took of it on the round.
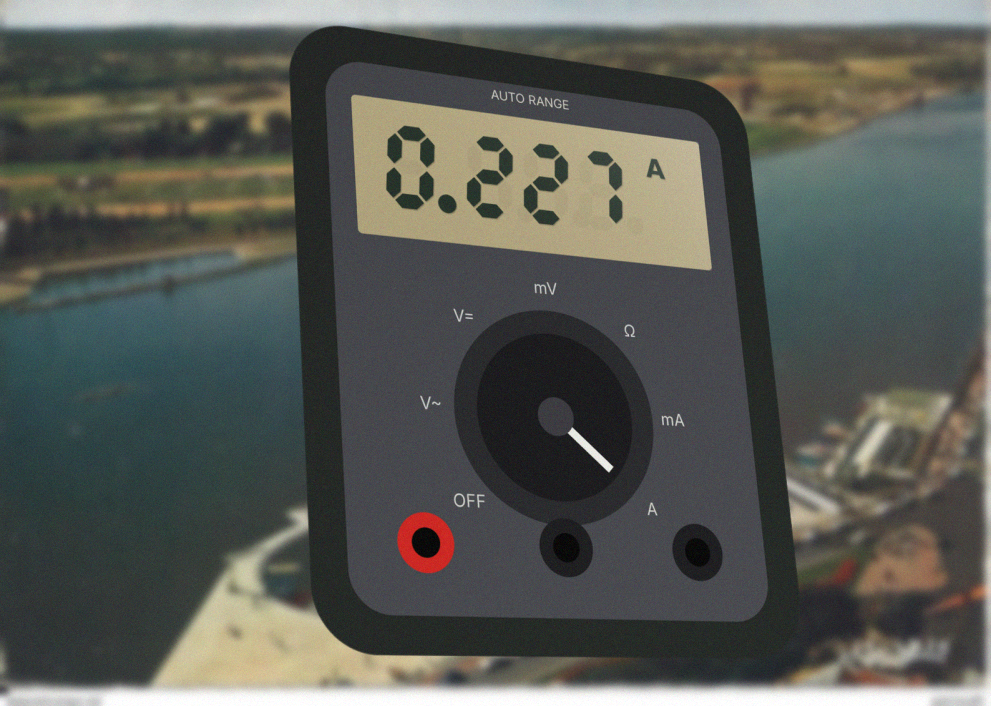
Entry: 0.227 (A)
